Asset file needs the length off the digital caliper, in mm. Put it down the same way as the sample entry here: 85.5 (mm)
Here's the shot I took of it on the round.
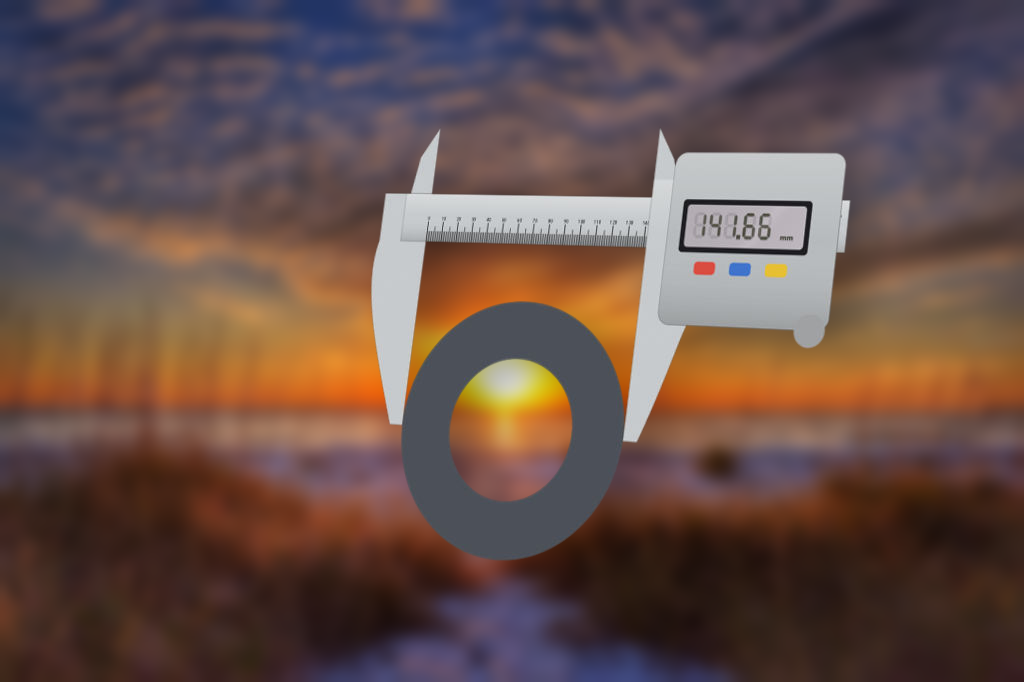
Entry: 141.66 (mm)
